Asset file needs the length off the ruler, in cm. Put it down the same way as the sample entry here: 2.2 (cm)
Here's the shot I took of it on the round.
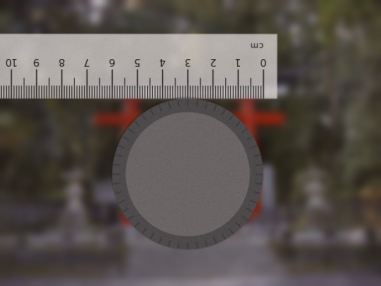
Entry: 6 (cm)
